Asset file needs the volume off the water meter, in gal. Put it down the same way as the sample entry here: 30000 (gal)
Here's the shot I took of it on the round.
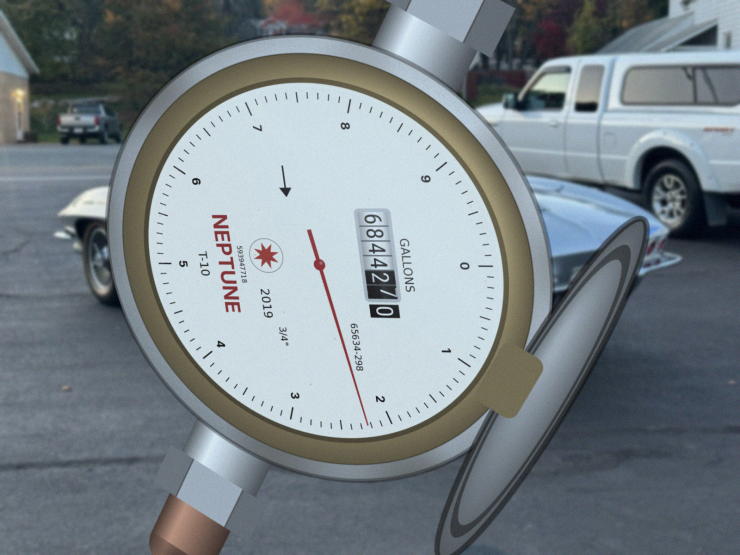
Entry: 6844272.2 (gal)
